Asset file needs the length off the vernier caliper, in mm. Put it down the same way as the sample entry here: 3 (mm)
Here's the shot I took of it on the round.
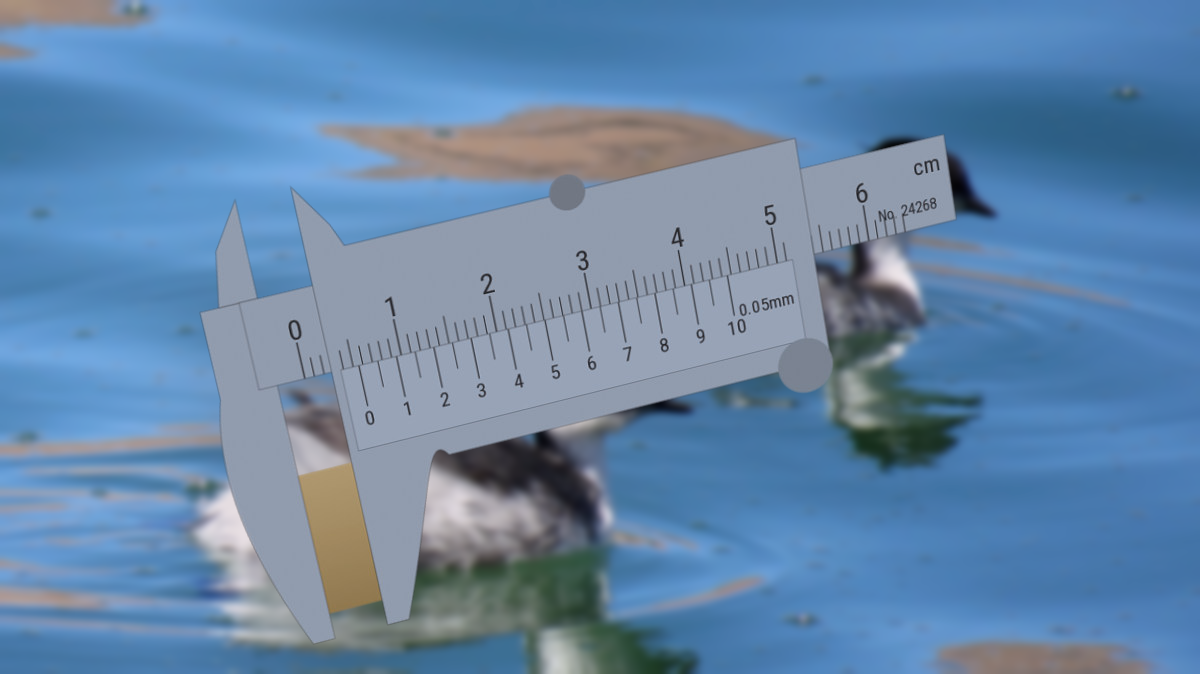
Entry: 5.6 (mm)
